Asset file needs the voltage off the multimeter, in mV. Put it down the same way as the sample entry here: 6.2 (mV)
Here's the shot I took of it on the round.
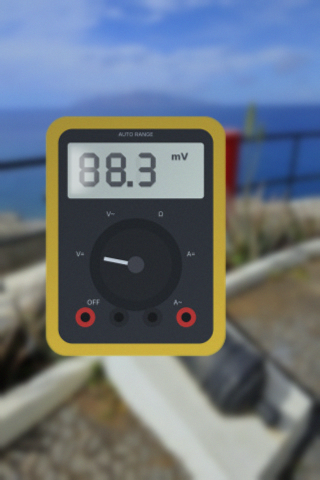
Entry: 88.3 (mV)
